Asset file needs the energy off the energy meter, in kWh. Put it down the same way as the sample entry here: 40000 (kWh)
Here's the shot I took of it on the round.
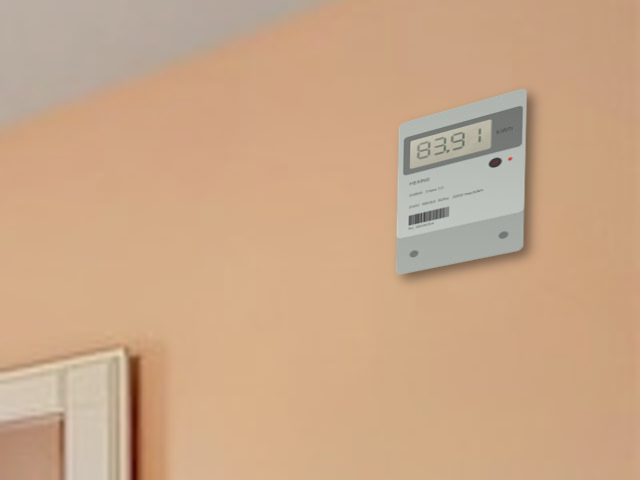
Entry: 83.91 (kWh)
